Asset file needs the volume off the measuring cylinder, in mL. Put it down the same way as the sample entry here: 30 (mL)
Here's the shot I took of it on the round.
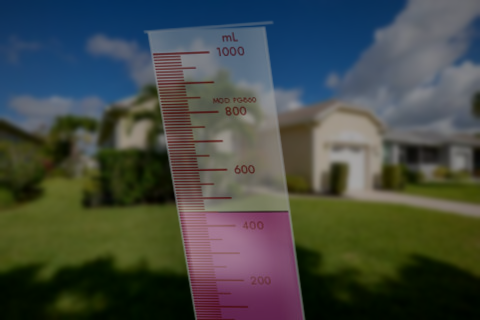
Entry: 450 (mL)
